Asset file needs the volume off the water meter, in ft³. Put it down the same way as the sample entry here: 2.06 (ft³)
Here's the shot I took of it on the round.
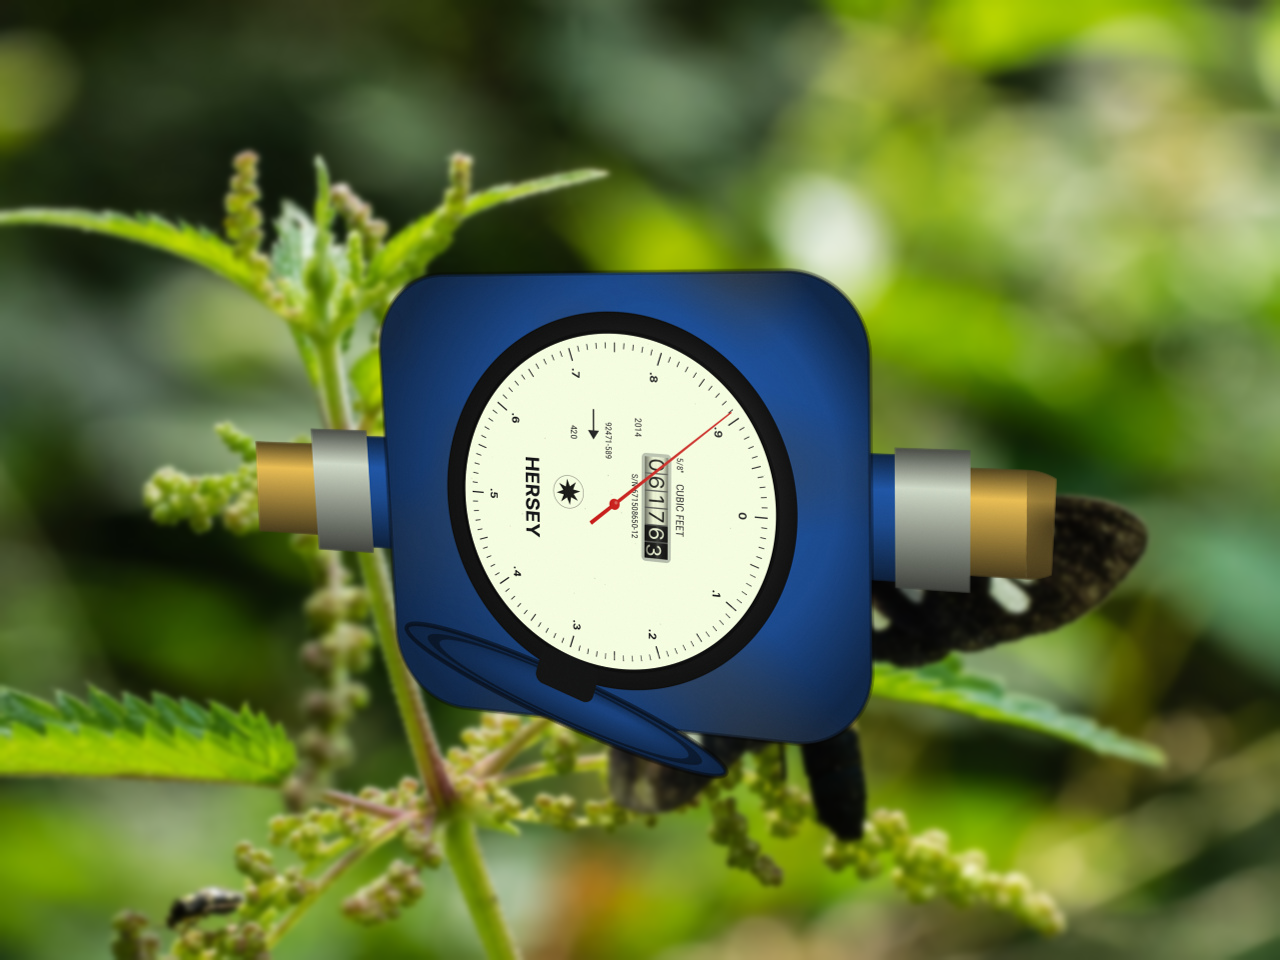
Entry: 61762.89 (ft³)
